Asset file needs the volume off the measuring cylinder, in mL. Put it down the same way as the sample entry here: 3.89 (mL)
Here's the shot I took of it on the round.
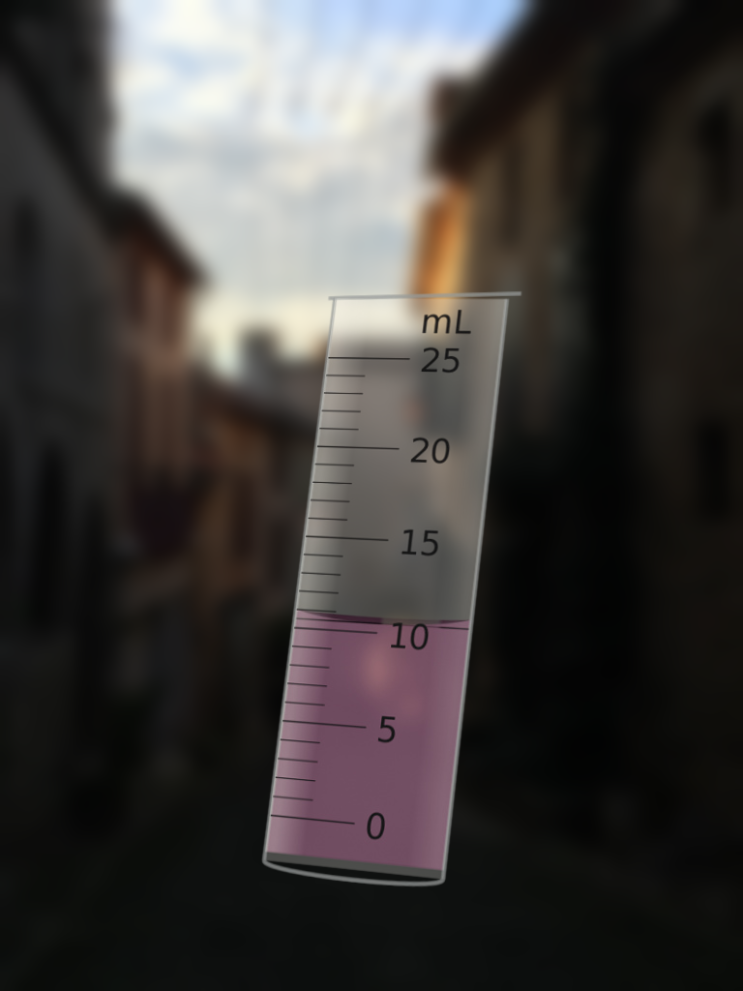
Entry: 10.5 (mL)
